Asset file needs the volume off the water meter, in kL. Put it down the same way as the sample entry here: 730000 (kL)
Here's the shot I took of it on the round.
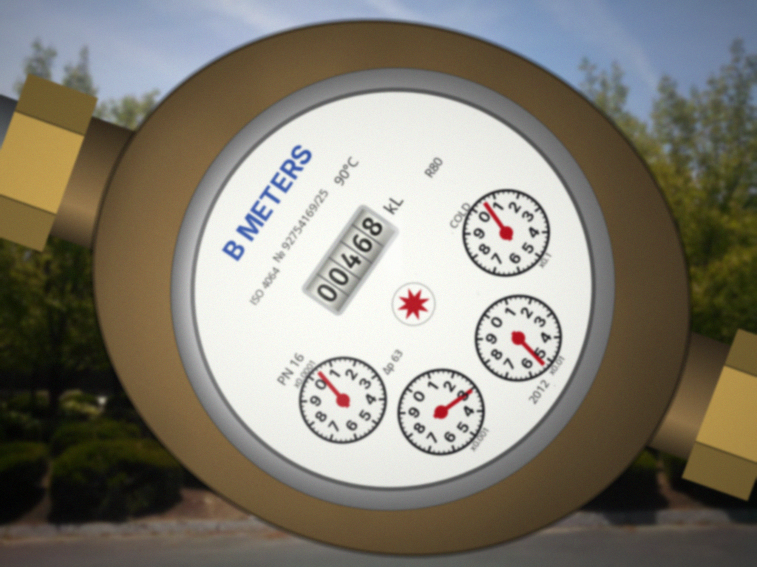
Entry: 468.0530 (kL)
